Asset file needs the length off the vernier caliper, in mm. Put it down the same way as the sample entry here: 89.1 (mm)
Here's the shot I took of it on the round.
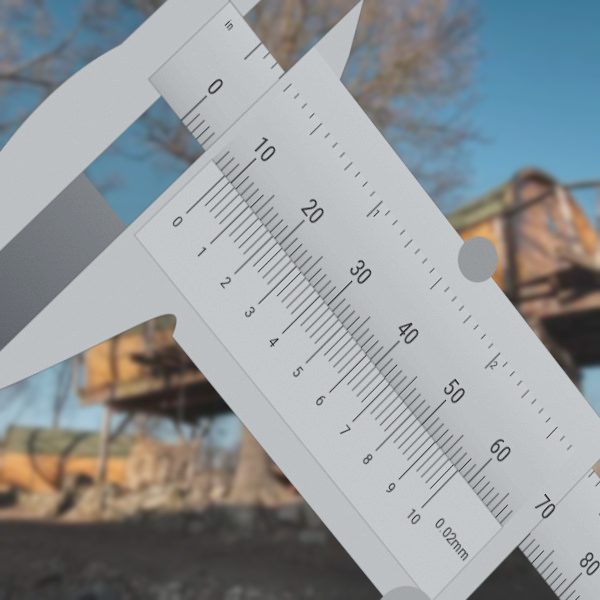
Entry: 8.8 (mm)
